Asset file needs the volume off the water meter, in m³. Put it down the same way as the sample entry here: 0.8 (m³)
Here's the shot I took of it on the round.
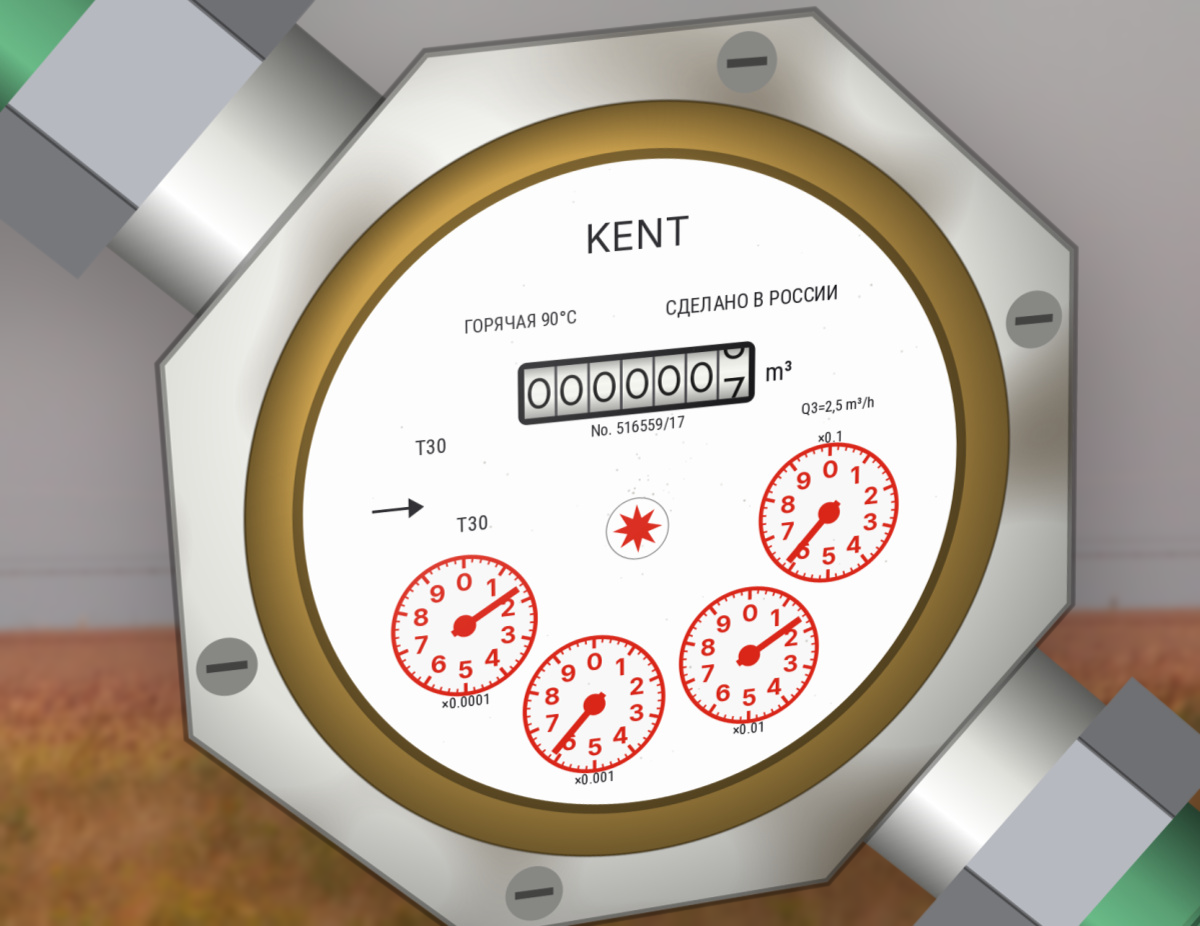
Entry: 6.6161 (m³)
